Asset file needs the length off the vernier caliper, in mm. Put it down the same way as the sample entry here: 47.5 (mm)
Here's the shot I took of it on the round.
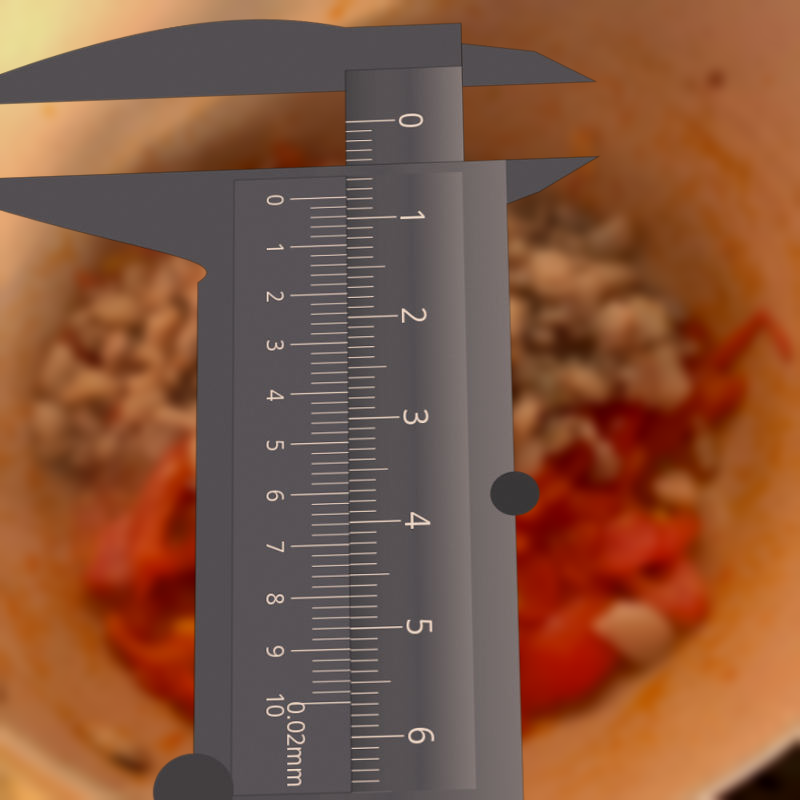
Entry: 7.8 (mm)
